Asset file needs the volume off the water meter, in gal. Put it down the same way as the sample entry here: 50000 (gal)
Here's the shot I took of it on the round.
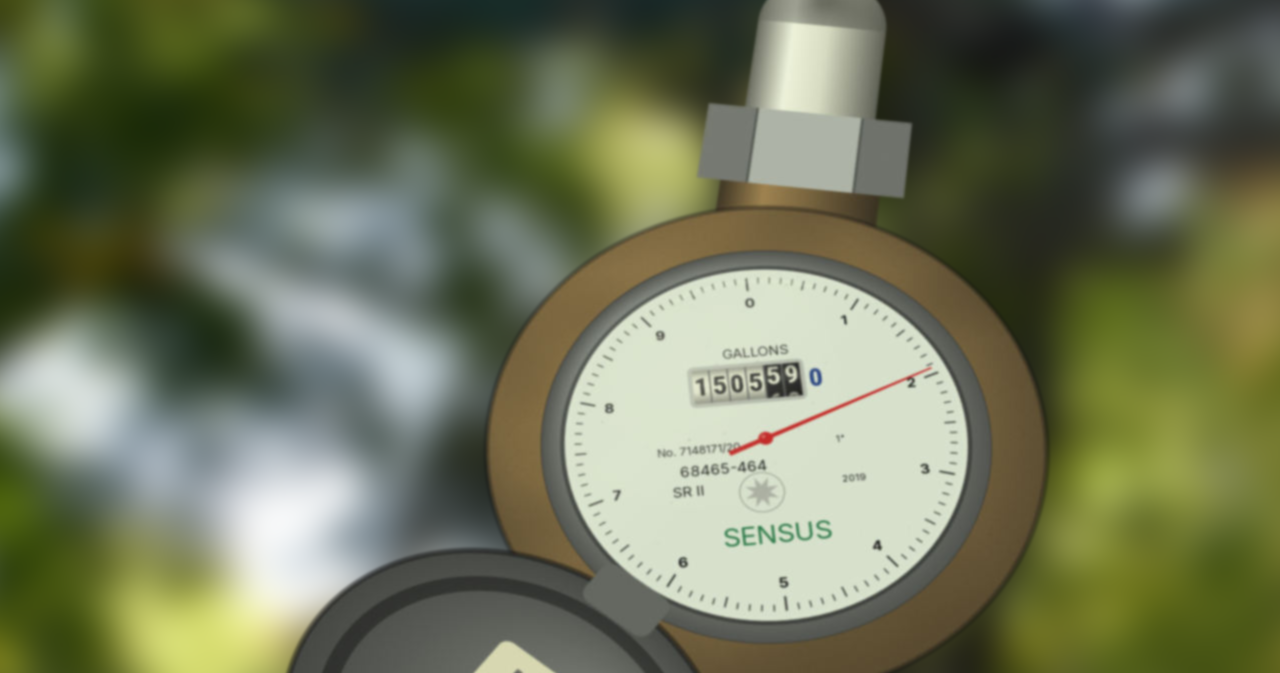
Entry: 1505591.9 (gal)
